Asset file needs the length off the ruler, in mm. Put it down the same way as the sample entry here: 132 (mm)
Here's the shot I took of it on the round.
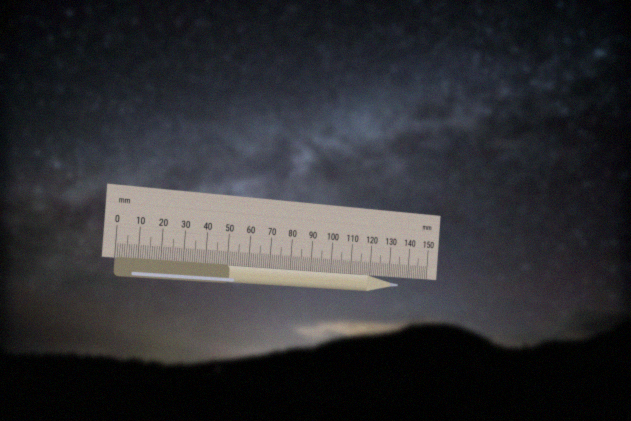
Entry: 135 (mm)
